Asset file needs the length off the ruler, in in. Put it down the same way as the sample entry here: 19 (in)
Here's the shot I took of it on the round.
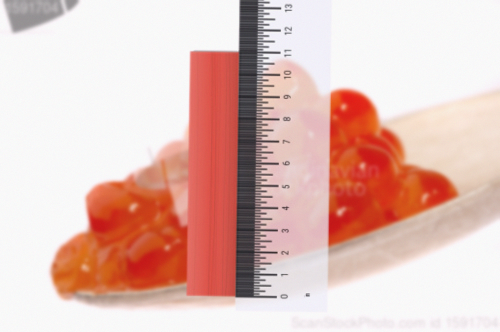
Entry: 11 (in)
